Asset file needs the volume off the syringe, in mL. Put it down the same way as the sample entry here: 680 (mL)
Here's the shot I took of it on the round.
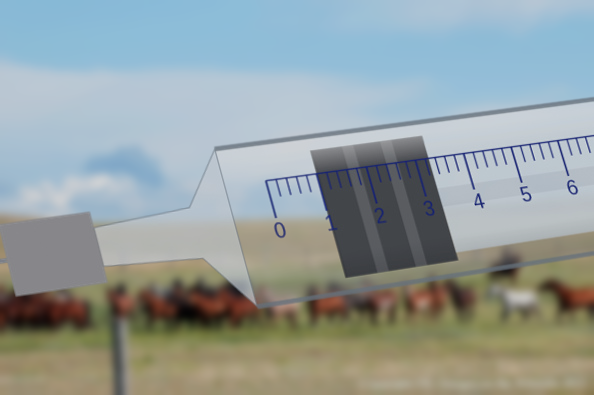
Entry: 1 (mL)
